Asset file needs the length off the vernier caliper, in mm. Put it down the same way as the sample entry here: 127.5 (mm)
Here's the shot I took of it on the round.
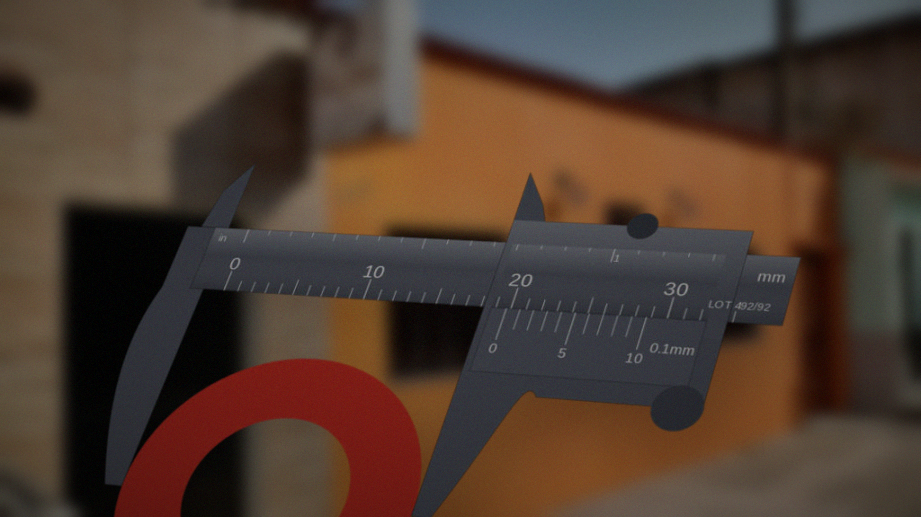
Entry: 19.7 (mm)
